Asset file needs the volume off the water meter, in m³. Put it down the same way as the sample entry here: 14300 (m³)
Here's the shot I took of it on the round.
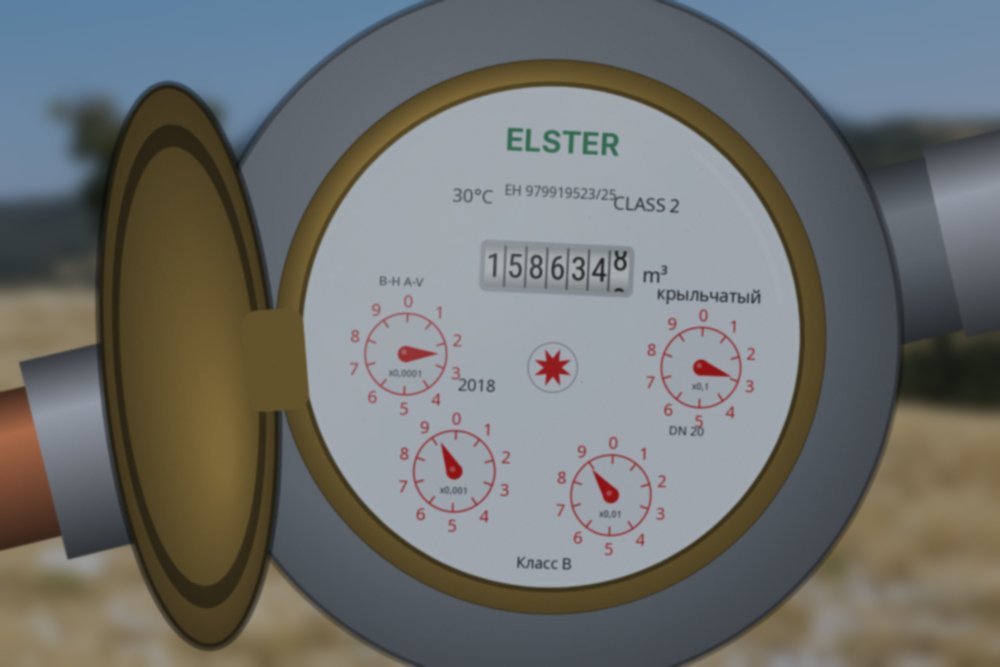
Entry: 1586348.2892 (m³)
